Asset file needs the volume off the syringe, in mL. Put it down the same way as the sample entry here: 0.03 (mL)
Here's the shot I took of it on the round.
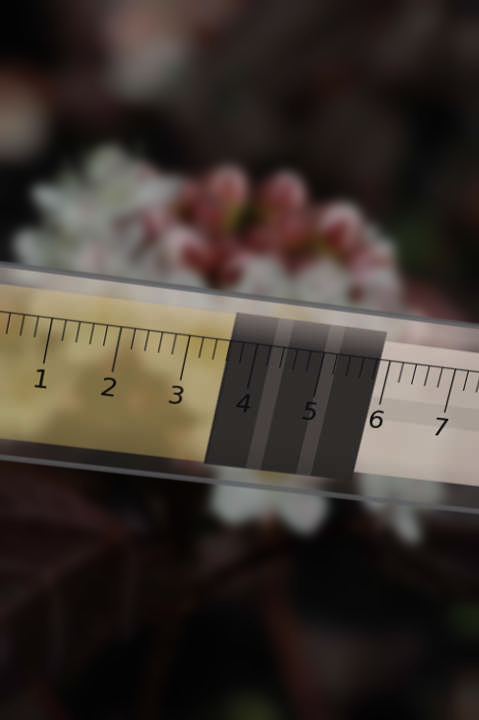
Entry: 3.6 (mL)
